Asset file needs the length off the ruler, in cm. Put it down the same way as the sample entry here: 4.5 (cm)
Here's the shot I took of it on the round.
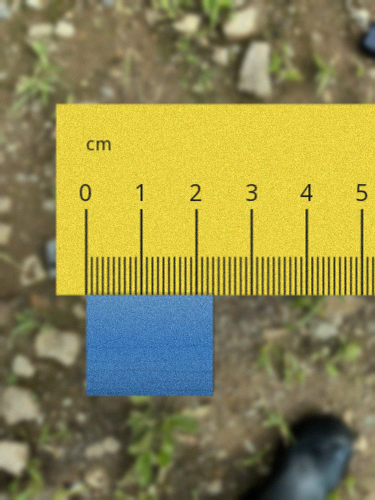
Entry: 2.3 (cm)
